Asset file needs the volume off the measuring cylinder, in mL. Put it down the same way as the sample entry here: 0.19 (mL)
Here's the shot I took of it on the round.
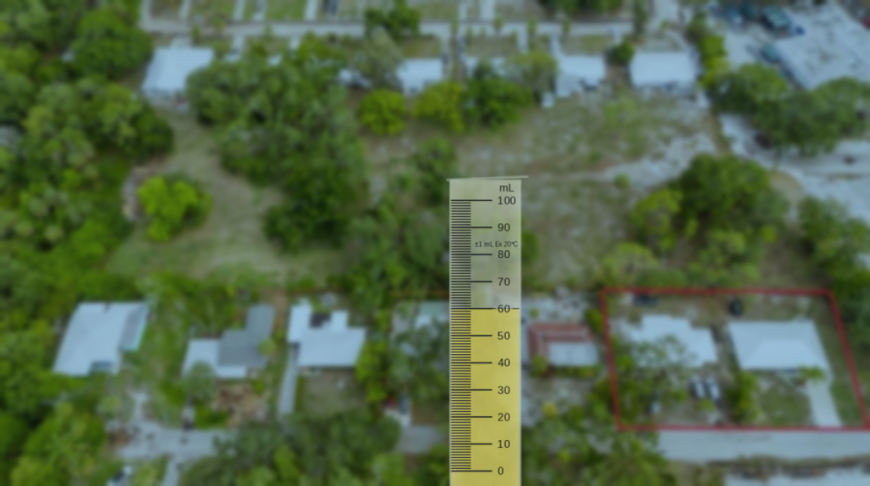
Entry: 60 (mL)
